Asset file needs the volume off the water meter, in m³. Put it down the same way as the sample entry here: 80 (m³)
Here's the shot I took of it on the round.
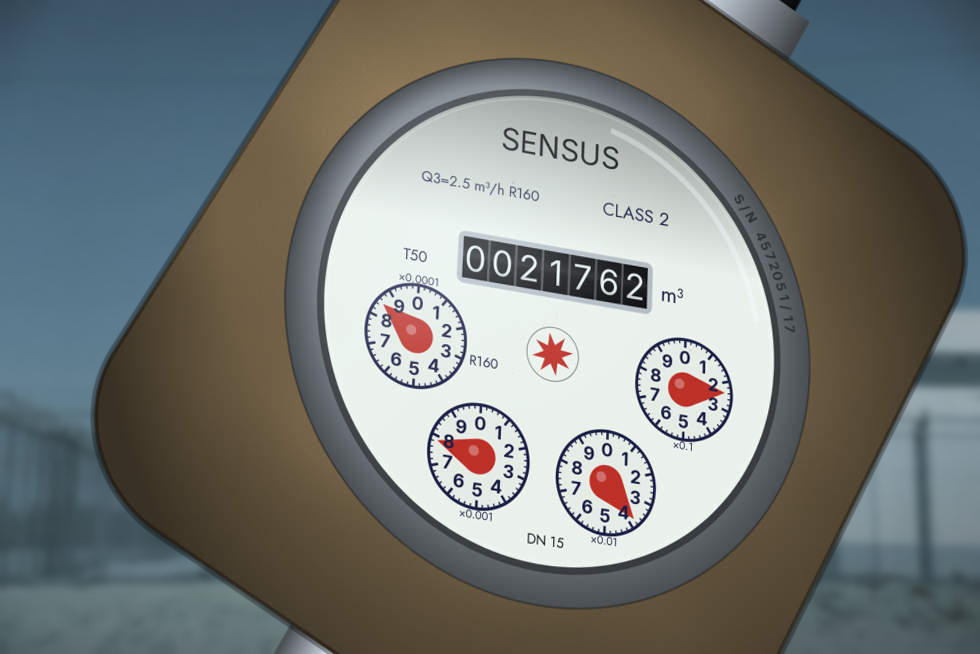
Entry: 21762.2378 (m³)
